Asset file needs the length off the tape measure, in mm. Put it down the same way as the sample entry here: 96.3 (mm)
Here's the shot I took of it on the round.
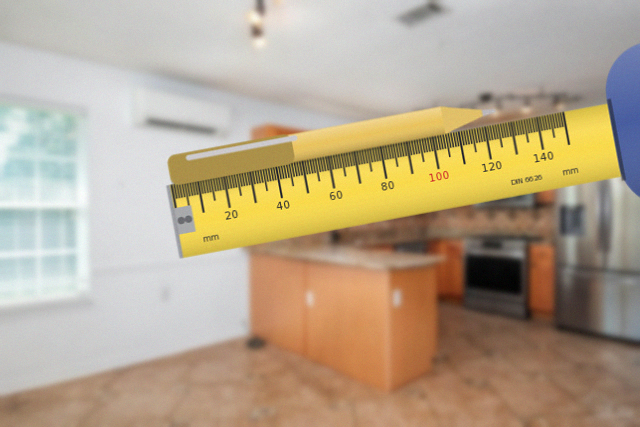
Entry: 125 (mm)
